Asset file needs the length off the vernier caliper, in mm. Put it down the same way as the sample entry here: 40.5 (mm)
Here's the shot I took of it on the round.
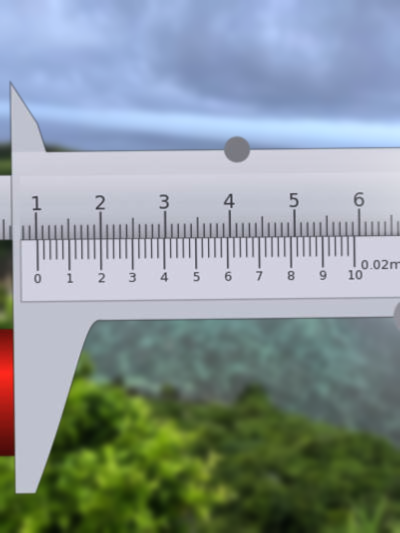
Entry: 10.2 (mm)
